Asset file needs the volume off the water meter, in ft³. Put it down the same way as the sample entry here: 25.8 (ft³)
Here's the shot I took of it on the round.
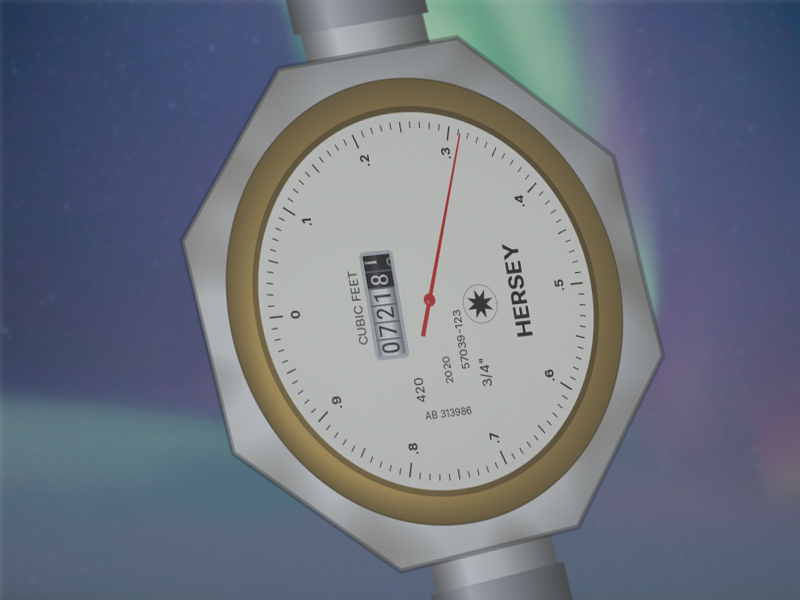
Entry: 72181.31 (ft³)
